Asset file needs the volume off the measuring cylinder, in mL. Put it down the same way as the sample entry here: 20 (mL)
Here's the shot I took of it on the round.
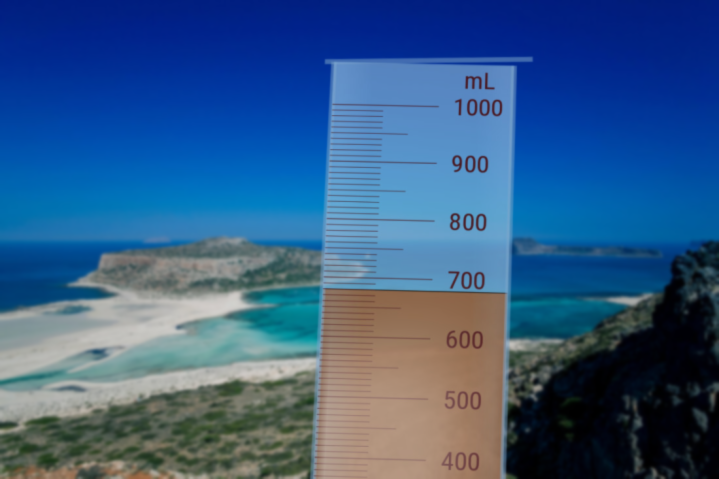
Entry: 680 (mL)
